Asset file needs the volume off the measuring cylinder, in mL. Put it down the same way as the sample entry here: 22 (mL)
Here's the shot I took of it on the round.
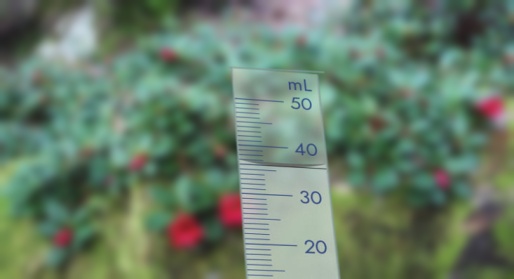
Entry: 36 (mL)
